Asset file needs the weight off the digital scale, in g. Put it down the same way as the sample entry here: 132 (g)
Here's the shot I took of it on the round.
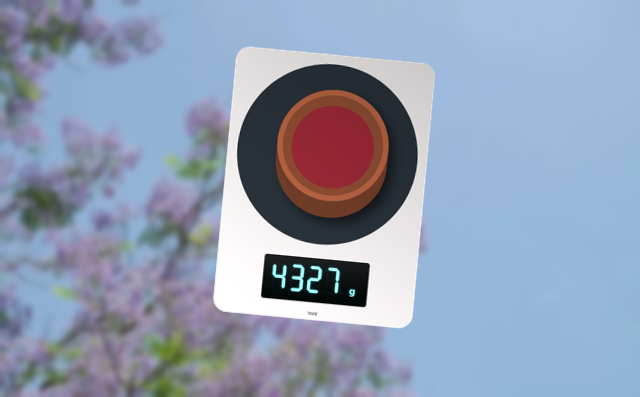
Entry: 4327 (g)
